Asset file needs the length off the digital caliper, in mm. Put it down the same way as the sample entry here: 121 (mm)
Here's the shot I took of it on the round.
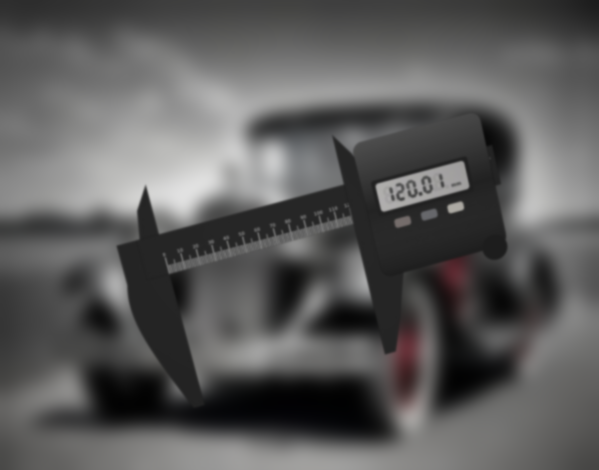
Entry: 120.01 (mm)
